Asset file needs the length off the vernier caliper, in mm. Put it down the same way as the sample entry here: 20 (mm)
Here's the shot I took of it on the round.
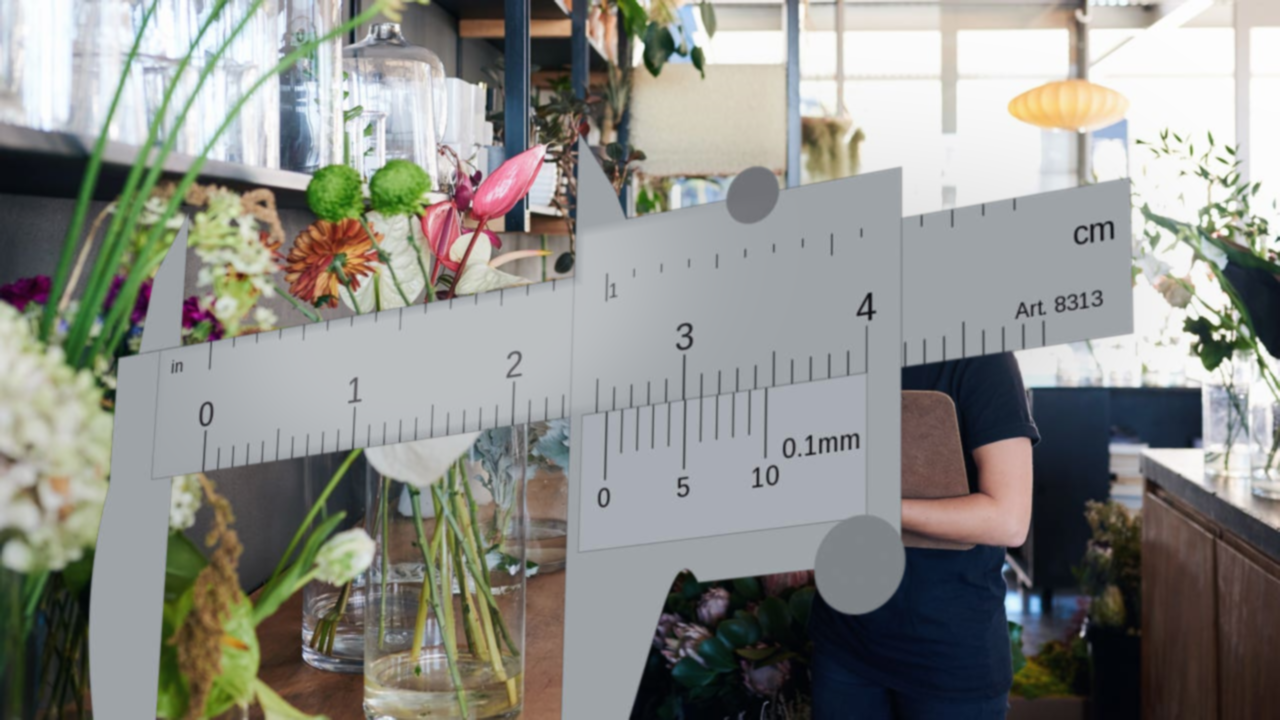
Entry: 25.6 (mm)
